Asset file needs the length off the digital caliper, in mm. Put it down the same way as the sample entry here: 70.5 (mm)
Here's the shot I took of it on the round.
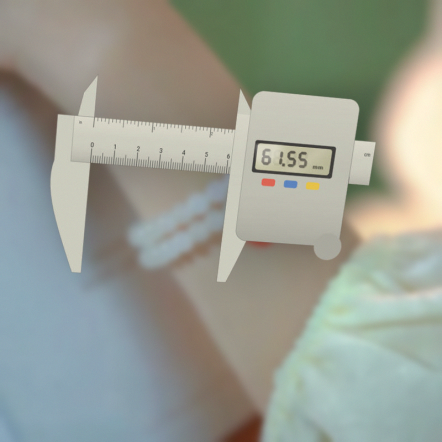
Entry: 61.55 (mm)
